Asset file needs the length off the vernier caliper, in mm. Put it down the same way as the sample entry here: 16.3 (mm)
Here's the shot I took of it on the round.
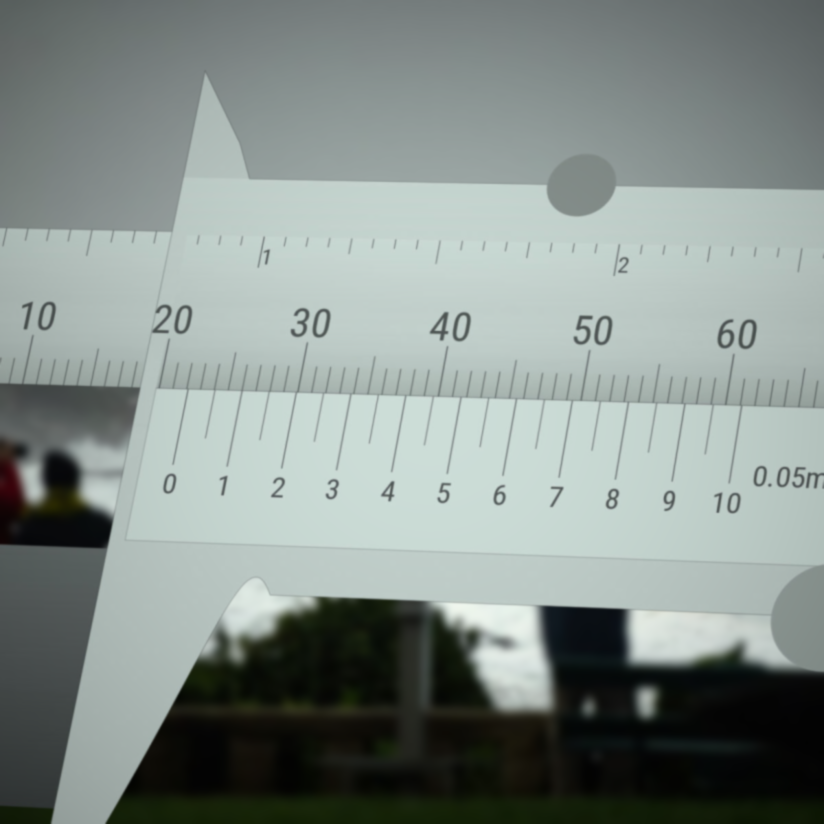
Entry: 22.1 (mm)
